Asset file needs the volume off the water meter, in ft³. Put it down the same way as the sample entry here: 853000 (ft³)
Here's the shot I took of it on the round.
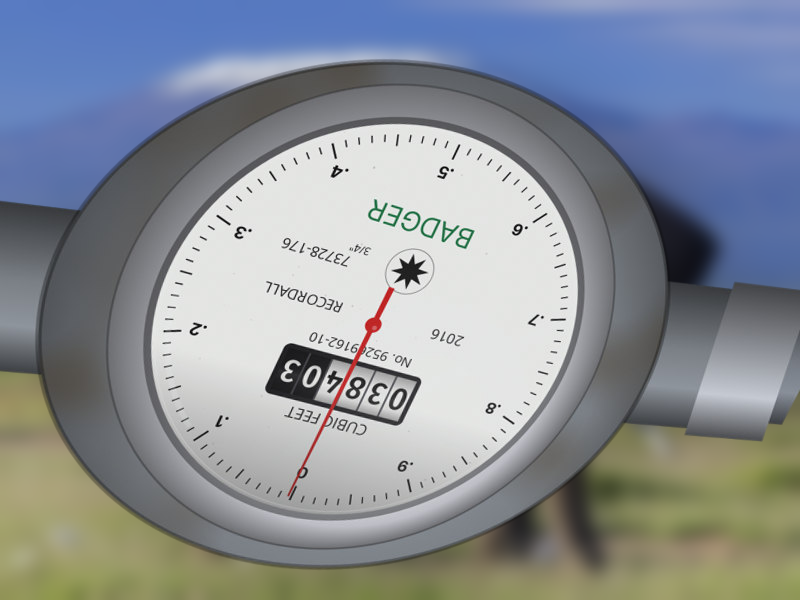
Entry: 38403.00 (ft³)
